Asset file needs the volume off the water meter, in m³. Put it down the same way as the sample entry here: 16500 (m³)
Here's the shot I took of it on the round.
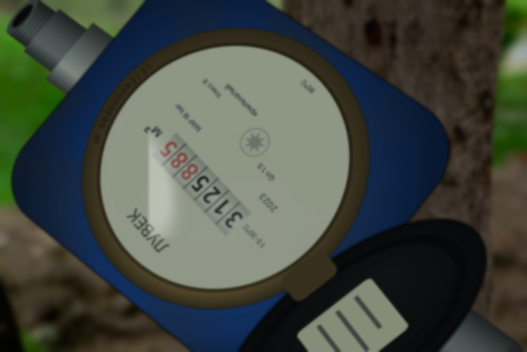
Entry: 3125.885 (m³)
